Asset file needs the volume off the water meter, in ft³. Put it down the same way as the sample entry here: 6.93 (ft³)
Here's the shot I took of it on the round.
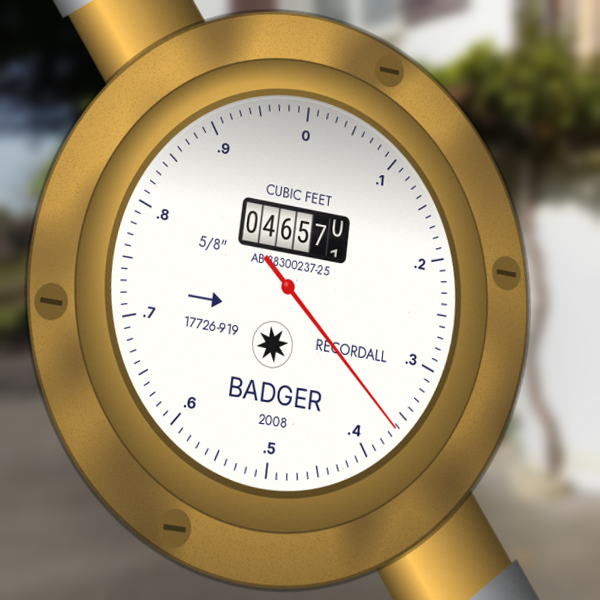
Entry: 46570.36 (ft³)
